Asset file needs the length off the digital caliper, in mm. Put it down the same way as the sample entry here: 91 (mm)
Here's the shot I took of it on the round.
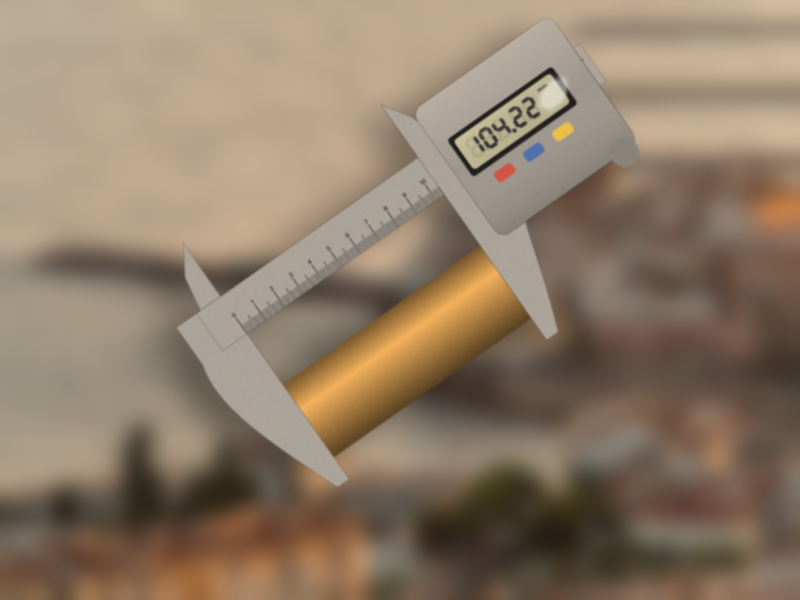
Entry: 104.22 (mm)
